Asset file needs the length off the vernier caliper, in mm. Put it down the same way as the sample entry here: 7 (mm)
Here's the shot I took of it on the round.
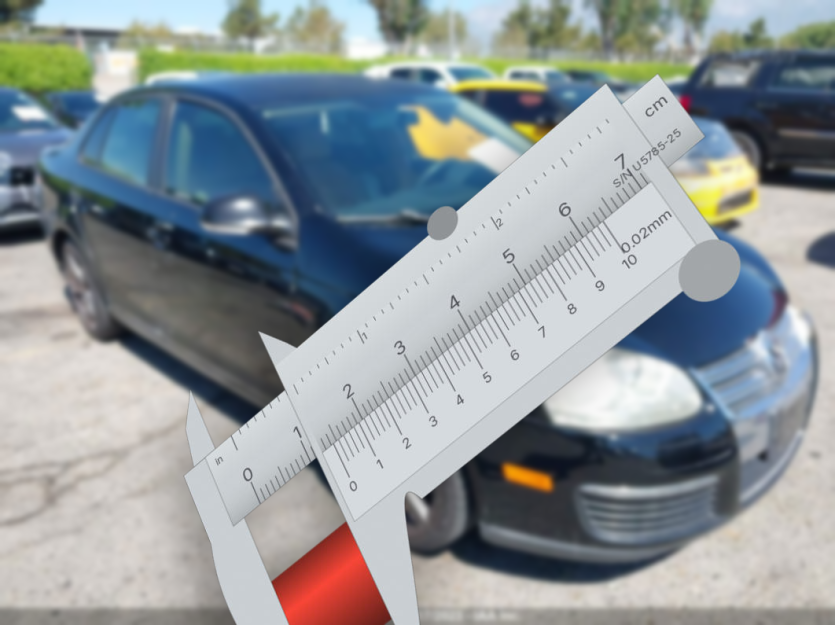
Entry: 14.4 (mm)
